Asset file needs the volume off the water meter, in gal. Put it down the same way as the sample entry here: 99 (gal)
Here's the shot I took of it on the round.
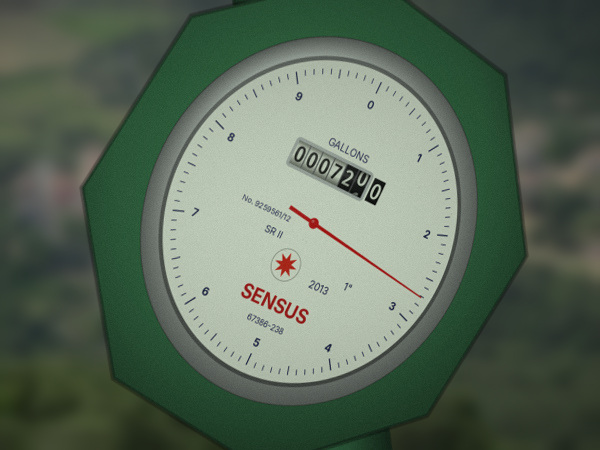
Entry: 7202.7 (gal)
